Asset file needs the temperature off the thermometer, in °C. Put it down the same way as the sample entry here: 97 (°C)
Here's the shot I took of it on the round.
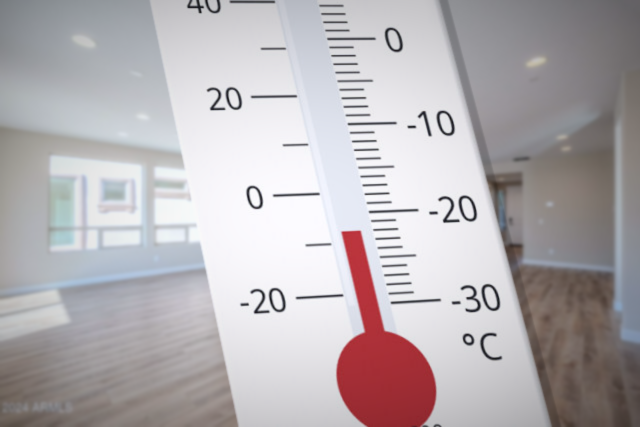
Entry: -22 (°C)
